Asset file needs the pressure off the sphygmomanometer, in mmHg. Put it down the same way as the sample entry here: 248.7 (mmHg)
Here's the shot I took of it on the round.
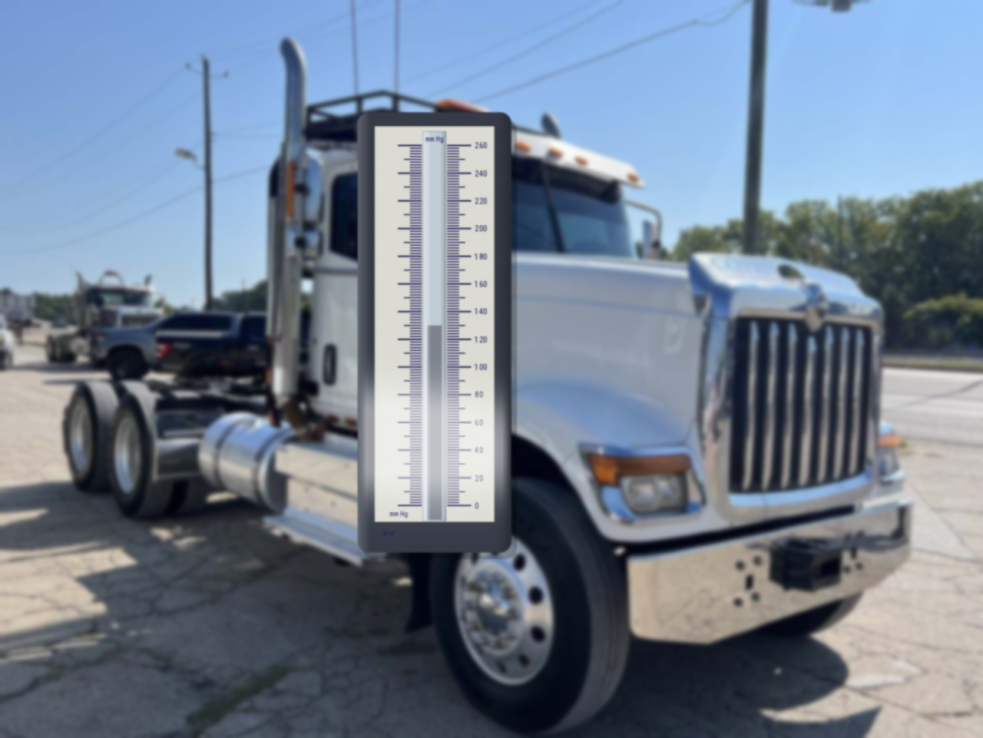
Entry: 130 (mmHg)
